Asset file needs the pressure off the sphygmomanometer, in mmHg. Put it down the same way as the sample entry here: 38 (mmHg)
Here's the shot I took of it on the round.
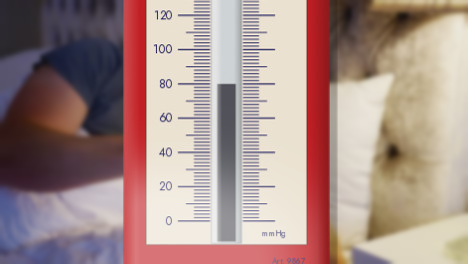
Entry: 80 (mmHg)
